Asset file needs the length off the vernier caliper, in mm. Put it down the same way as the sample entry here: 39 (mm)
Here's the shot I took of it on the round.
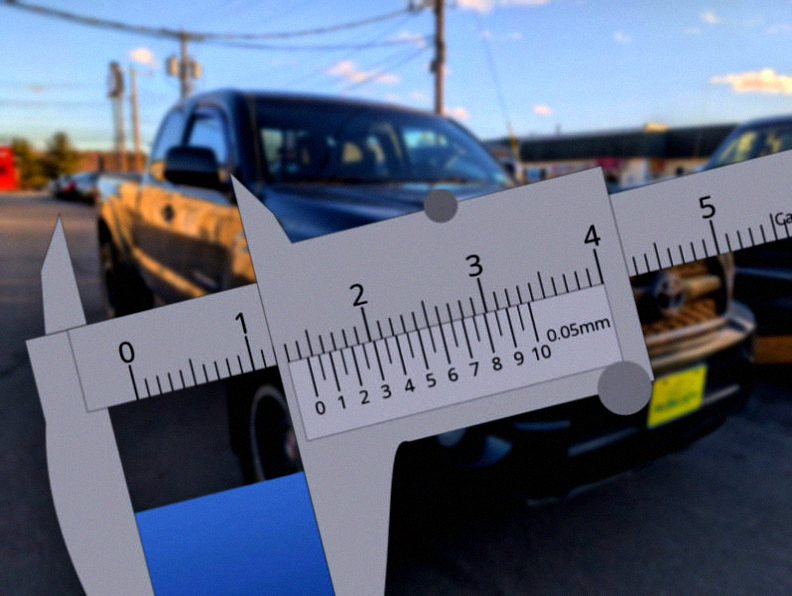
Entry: 14.6 (mm)
